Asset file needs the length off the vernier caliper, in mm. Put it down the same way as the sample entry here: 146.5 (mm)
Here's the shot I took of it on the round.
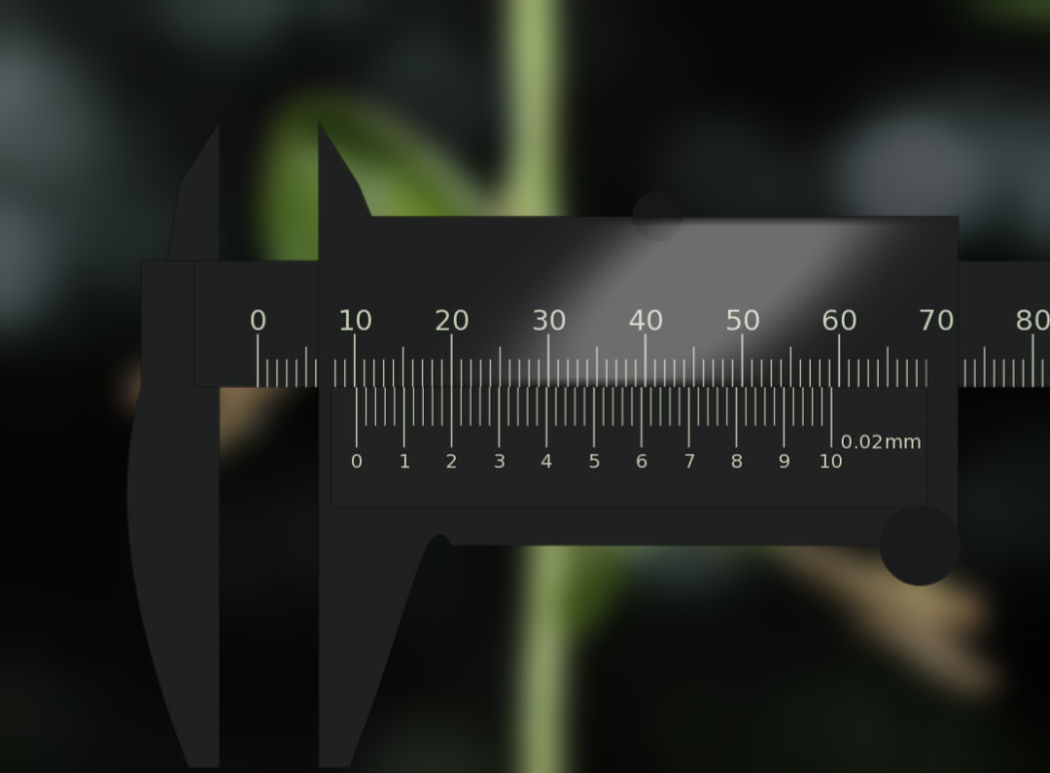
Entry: 10.2 (mm)
